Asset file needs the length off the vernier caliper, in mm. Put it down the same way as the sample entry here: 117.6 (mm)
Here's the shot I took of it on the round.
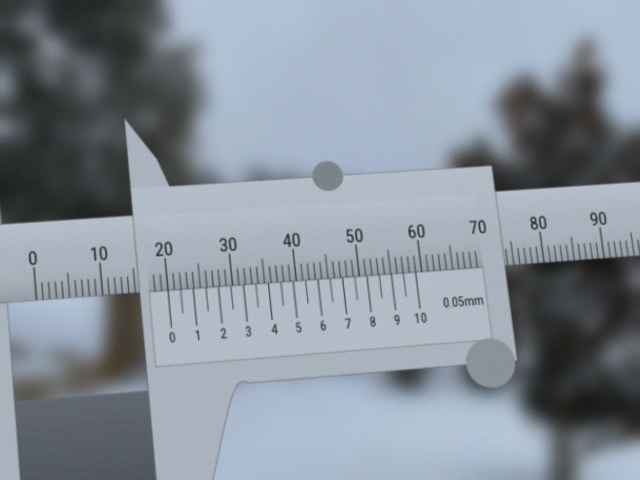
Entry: 20.0 (mm)
